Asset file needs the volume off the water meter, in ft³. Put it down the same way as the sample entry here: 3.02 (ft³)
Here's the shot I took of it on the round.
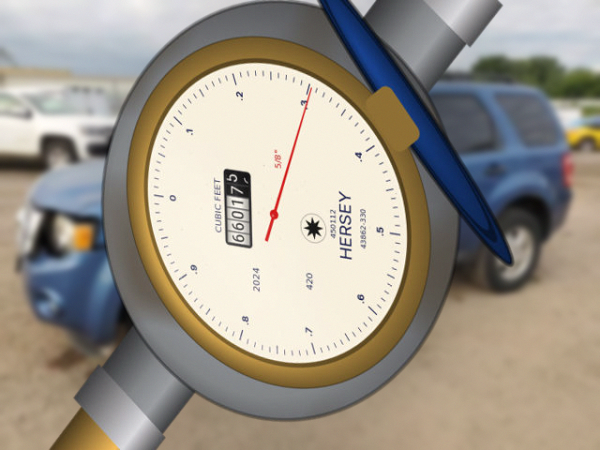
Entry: 660175.30 (ft³)
